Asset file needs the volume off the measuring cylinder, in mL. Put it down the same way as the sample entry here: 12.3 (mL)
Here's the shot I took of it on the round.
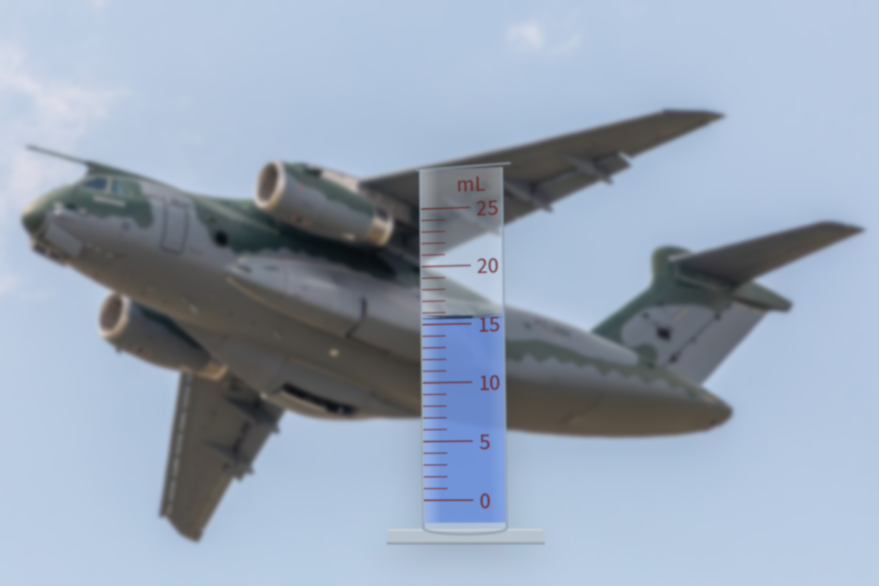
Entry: 15.5 (mL)
